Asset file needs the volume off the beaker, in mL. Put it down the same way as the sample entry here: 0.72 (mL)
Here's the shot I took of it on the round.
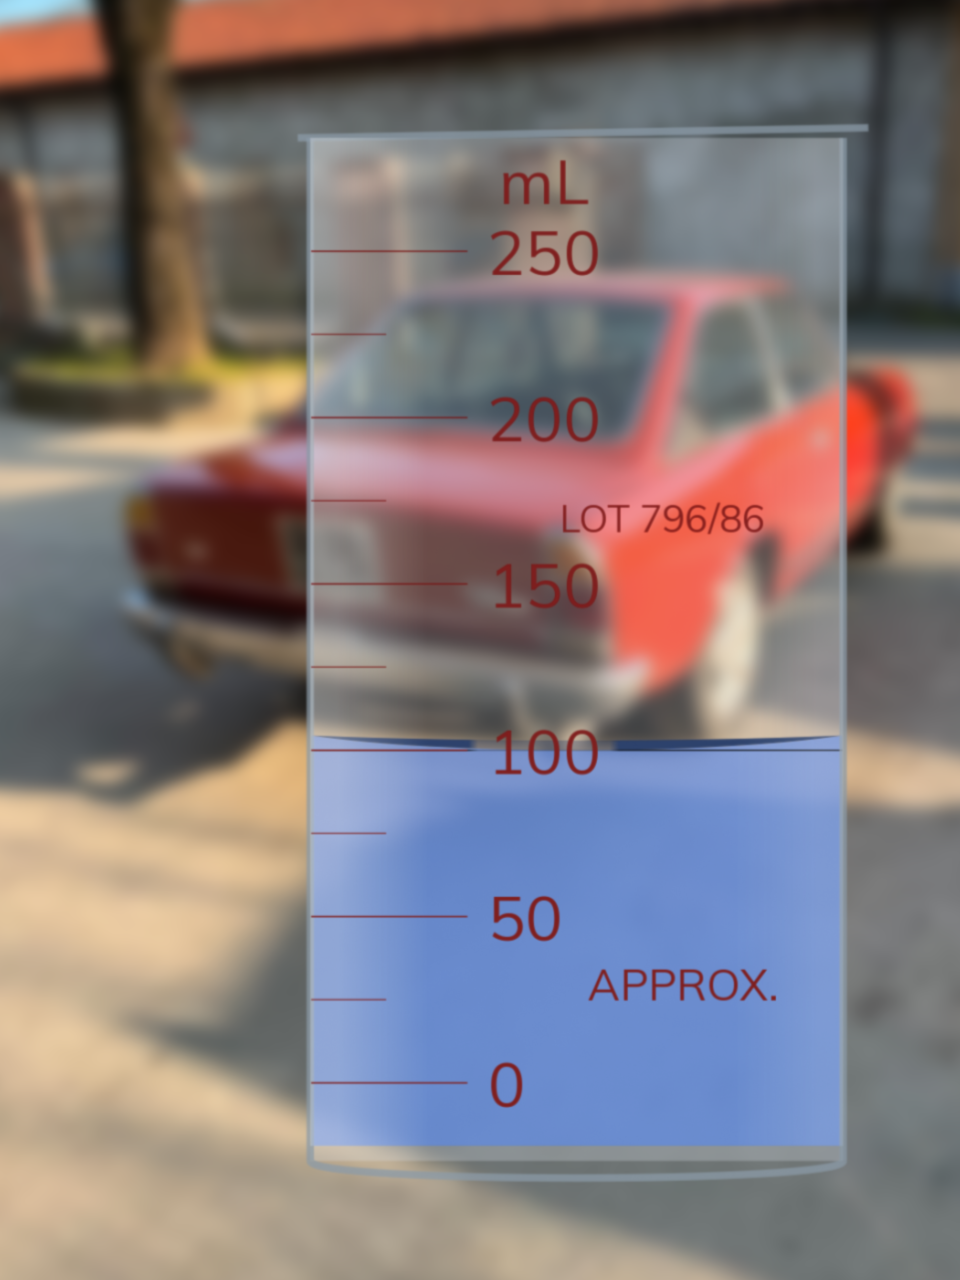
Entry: 100 (mL)
